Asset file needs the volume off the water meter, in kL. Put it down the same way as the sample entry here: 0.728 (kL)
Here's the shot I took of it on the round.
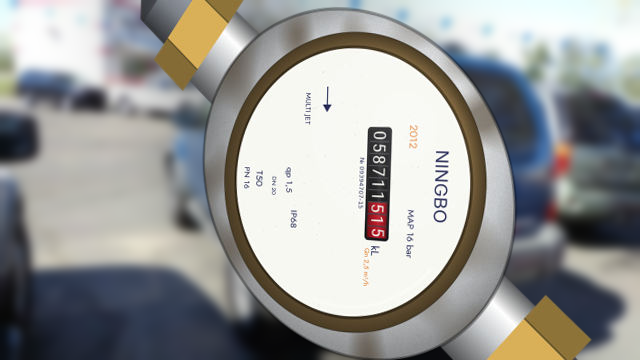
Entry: 58711.515 (kL)
